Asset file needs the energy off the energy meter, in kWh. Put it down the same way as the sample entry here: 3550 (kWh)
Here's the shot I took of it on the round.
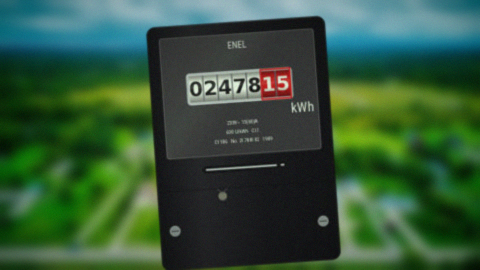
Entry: 2478.15 (kWh)
